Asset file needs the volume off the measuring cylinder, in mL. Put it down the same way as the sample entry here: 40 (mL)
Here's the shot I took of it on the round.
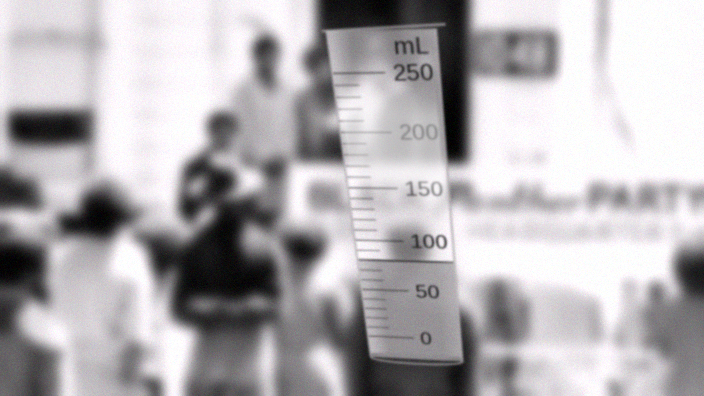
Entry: 80 (mL)
